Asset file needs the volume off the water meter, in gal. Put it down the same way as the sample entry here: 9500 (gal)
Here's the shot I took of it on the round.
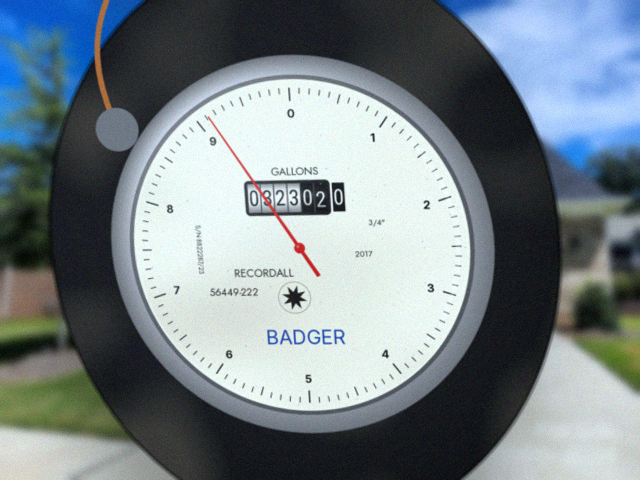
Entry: 323019.1 (gal)
